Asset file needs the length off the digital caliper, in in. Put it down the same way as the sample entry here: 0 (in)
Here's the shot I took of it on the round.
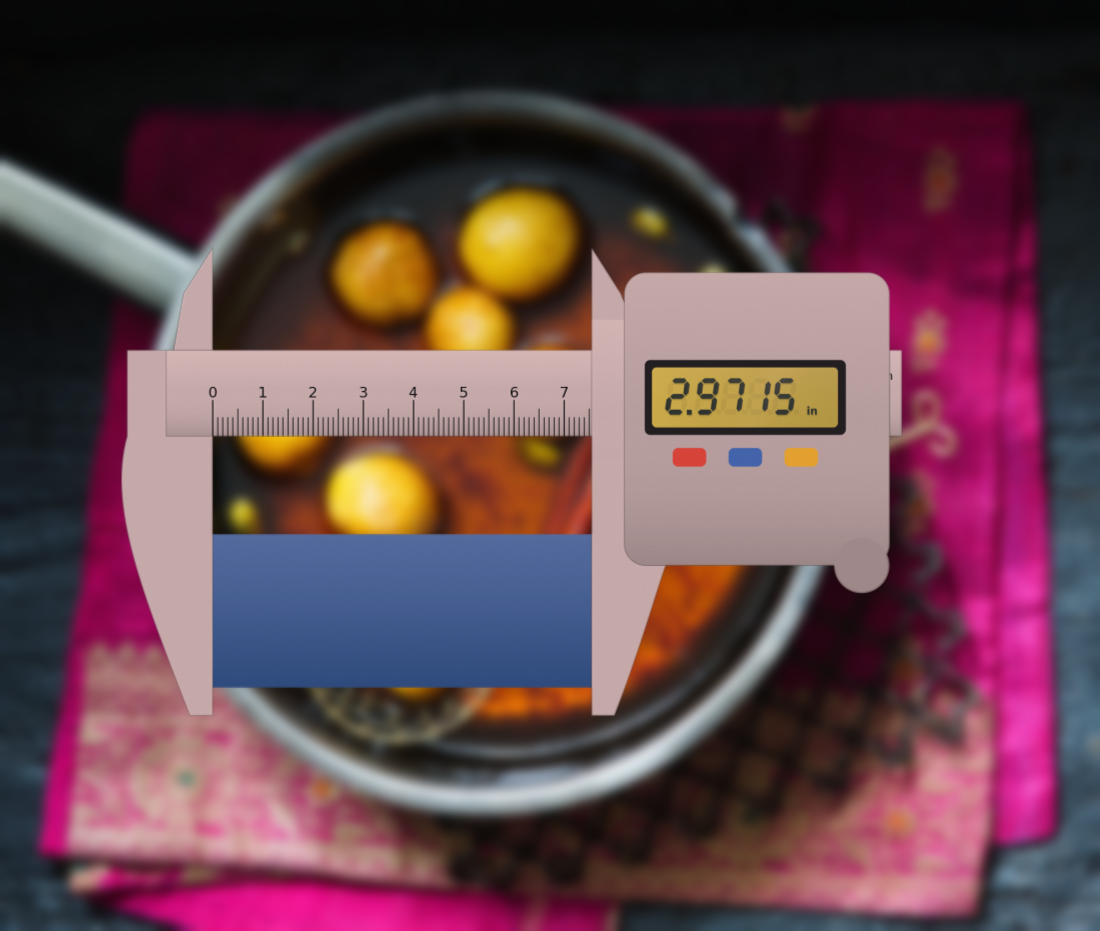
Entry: 2.9715 (in)
